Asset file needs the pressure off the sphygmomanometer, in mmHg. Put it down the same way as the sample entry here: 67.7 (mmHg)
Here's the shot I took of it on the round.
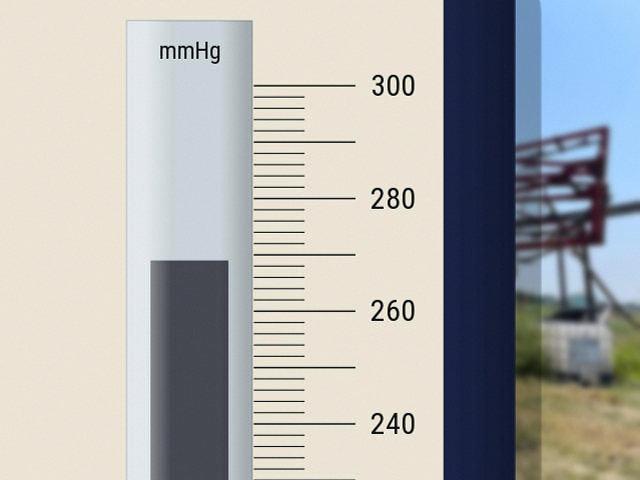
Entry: 269 (mmHg)
